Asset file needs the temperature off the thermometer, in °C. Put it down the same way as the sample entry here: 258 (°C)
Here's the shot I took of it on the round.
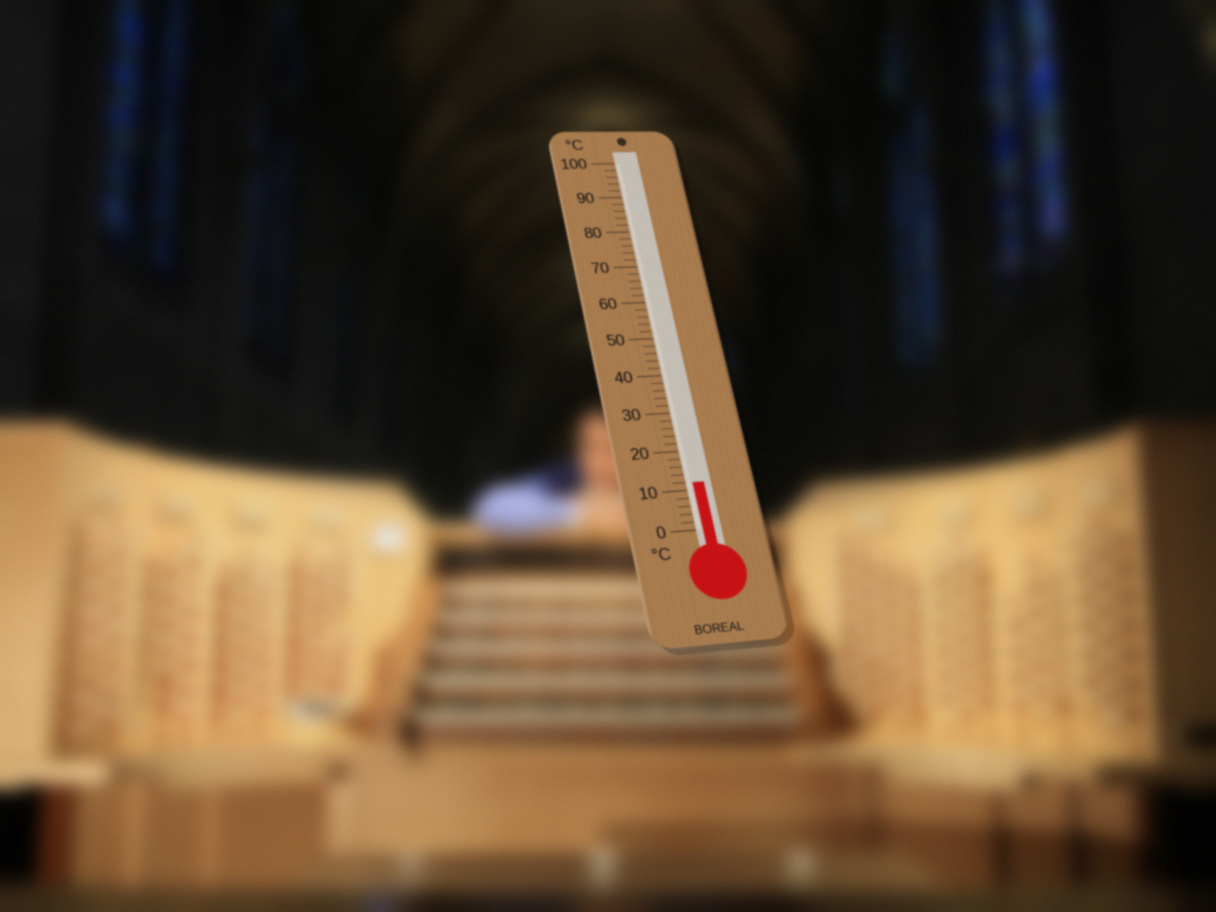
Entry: 12 (°C)
